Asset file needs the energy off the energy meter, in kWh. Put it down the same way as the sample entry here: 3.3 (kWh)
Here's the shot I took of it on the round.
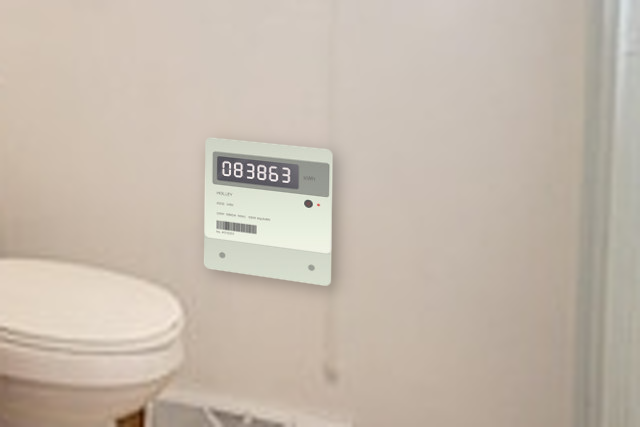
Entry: 83863 (kWh)
